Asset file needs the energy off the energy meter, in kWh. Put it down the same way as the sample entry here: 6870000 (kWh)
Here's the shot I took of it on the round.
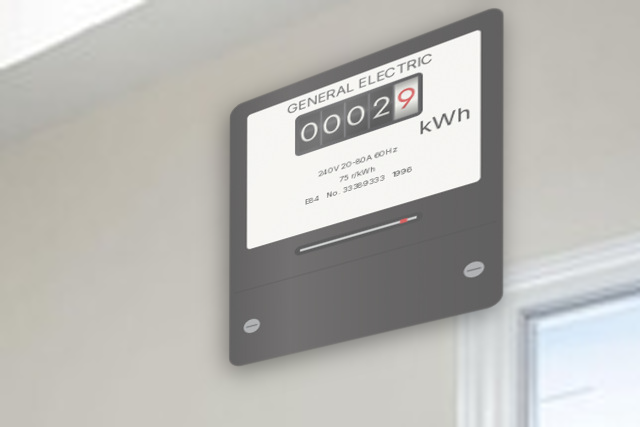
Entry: 2.9 (kWh)
